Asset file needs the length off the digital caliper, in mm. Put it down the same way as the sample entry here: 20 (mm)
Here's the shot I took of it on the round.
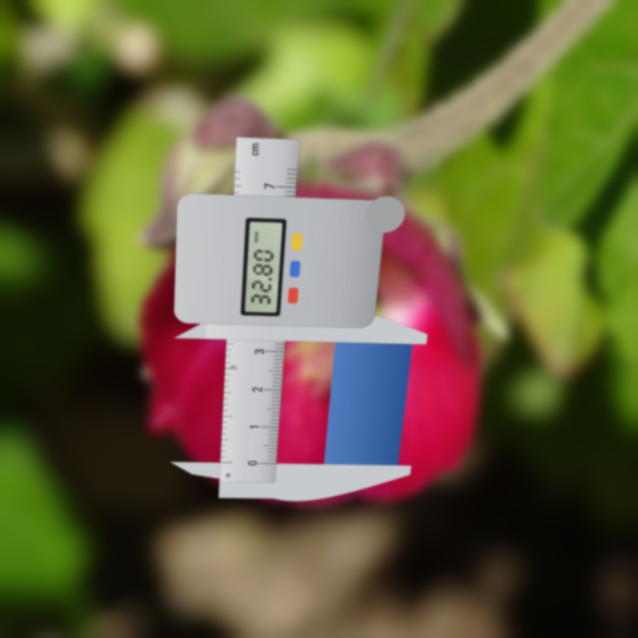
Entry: 32.80 (mm)
